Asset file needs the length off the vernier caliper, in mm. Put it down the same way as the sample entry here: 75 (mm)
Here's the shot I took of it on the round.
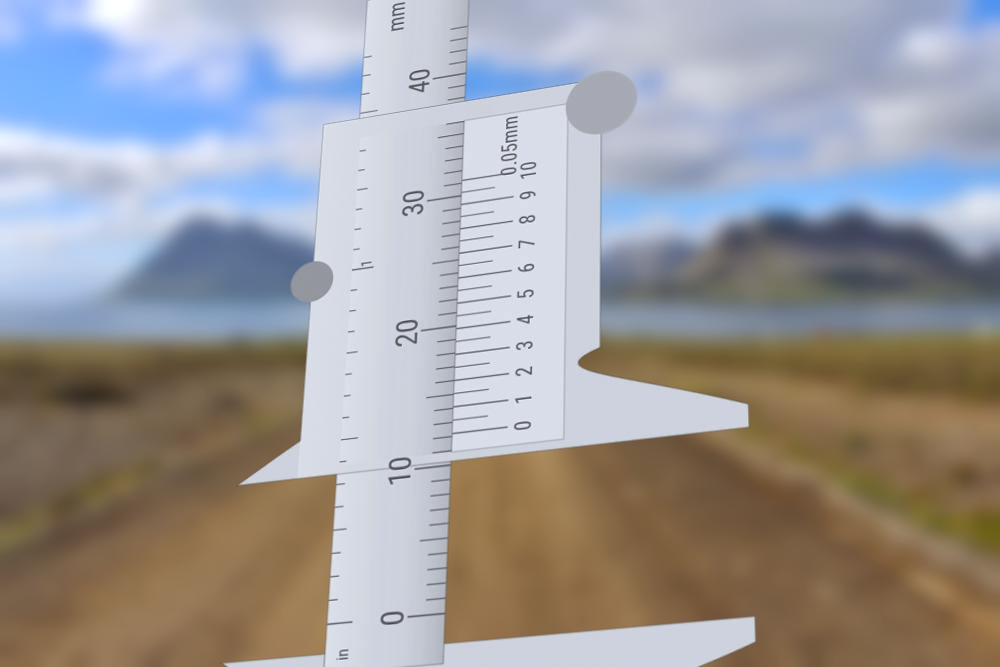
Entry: 12.2 (mm)
